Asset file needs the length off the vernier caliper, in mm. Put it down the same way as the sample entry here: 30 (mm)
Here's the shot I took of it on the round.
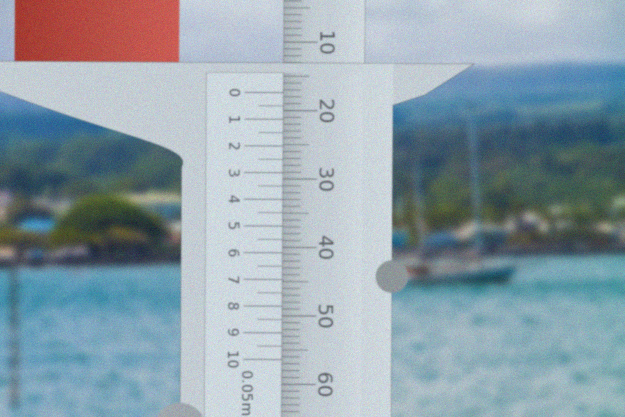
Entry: 17.4 (mm)
